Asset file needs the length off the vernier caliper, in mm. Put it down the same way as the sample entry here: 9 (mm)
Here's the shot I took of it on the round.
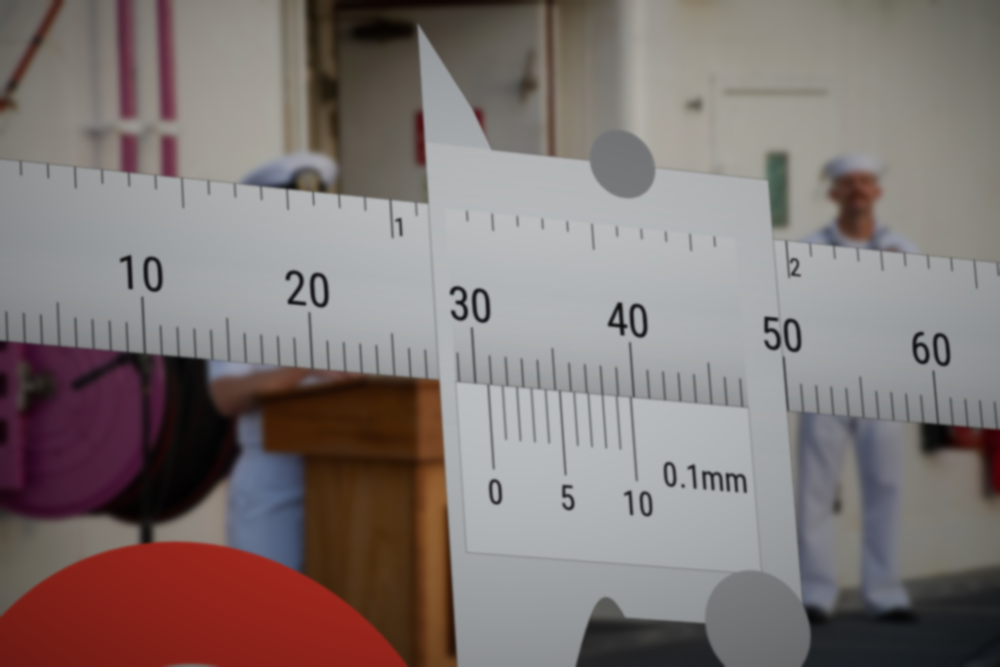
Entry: 30.8 (mm)
